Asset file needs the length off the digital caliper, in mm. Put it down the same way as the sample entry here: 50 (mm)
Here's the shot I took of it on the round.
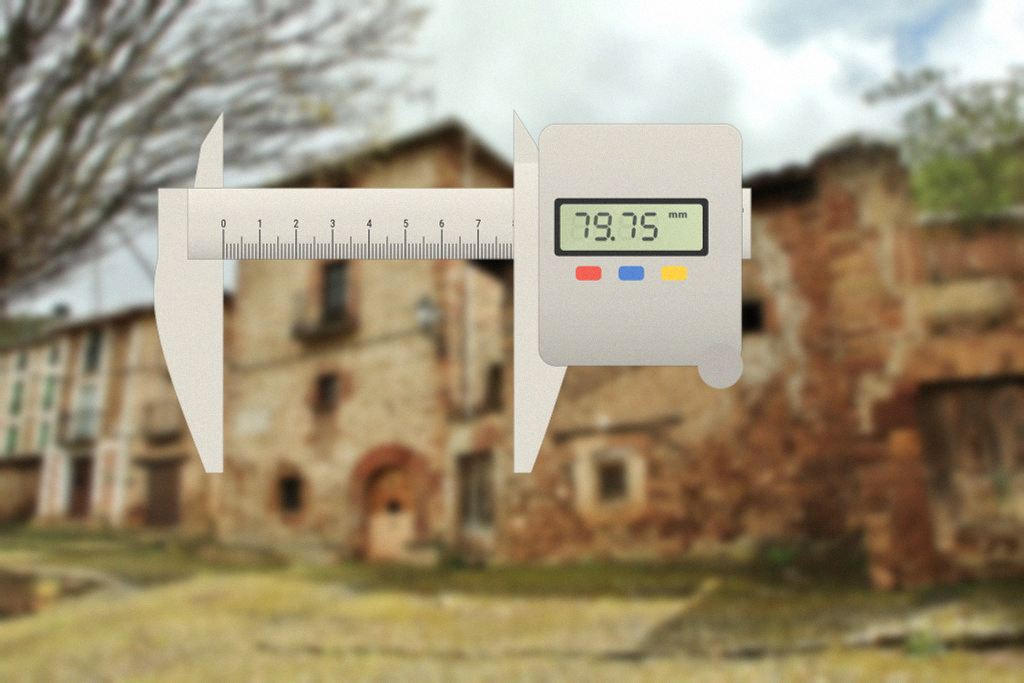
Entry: 79.75 (mm)
